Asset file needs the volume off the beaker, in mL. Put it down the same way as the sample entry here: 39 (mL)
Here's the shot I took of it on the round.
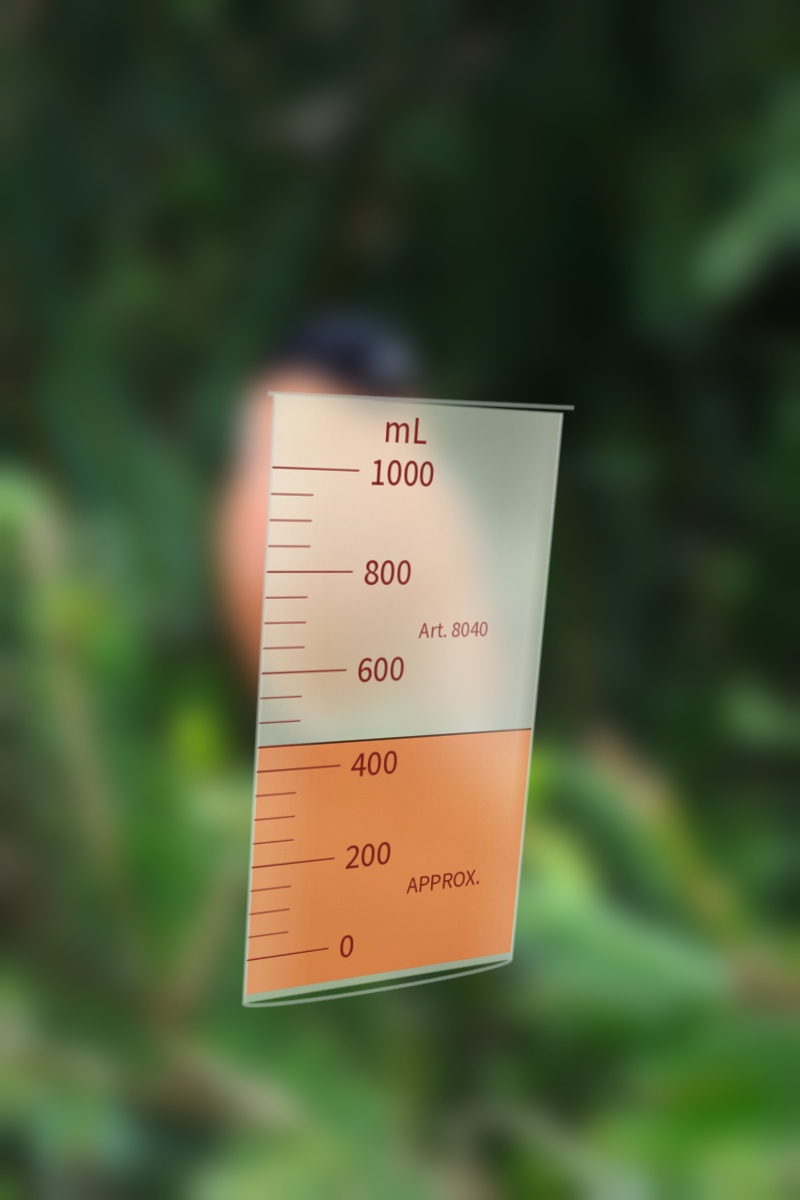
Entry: 450 (mL)
